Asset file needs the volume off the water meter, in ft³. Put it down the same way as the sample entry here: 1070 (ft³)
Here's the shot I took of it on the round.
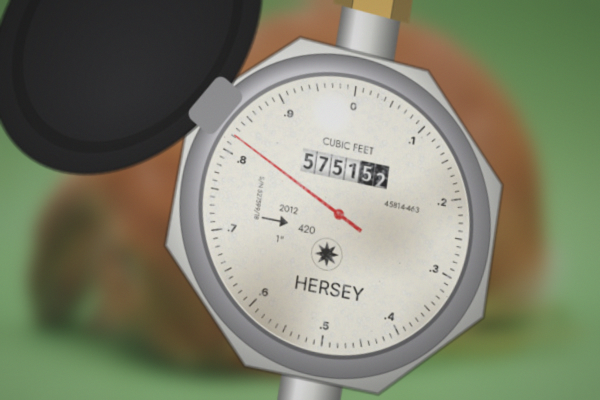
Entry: 575151.82 (ft³)
